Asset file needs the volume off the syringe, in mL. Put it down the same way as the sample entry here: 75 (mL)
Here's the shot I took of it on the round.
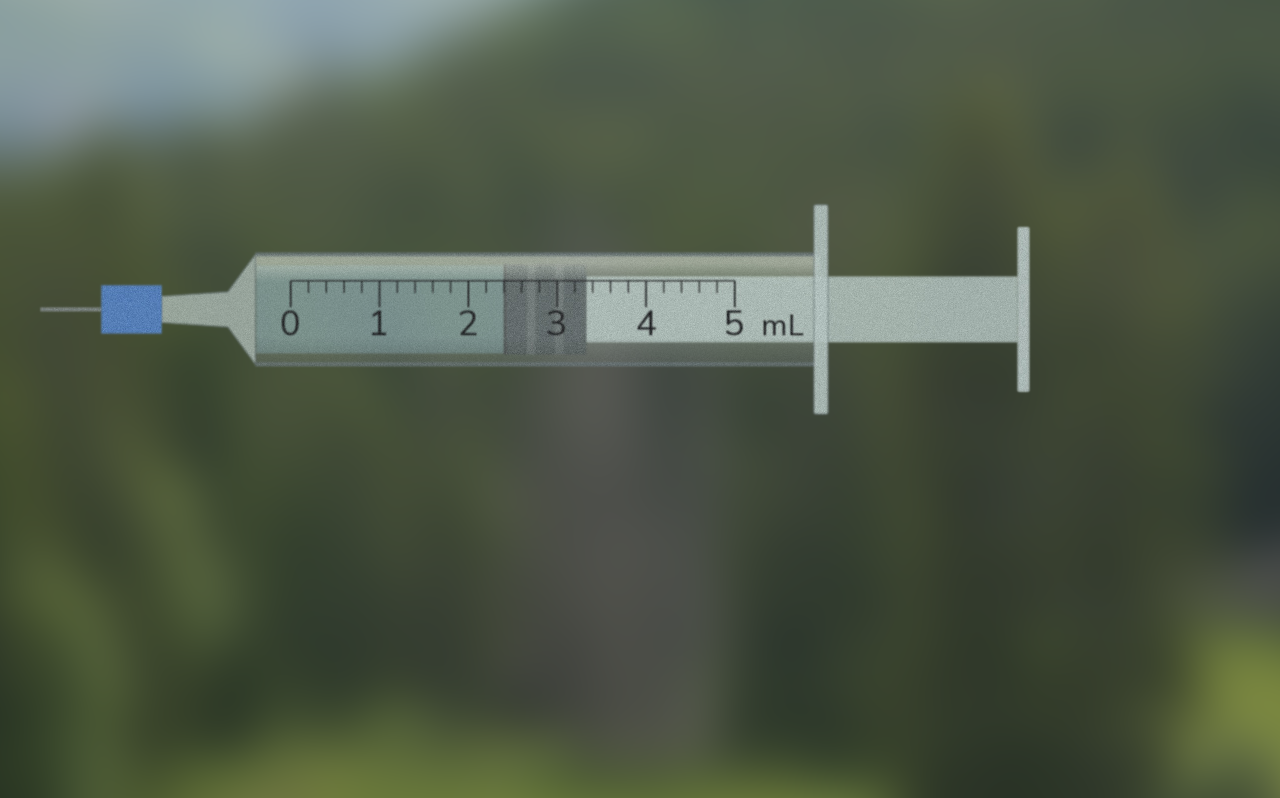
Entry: 2.4 (mL)
